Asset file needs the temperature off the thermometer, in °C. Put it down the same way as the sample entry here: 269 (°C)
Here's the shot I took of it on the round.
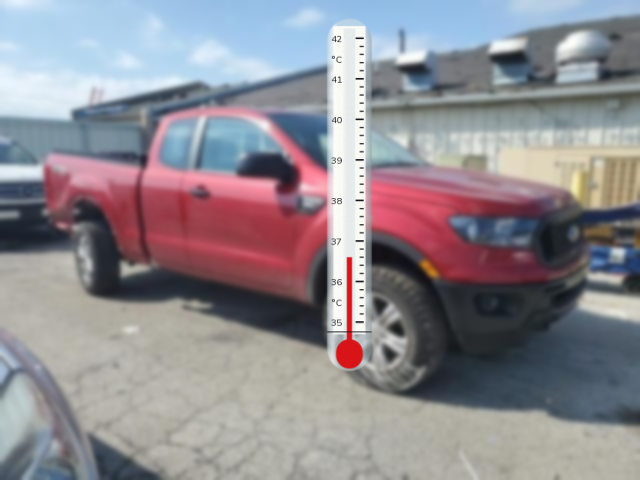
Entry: 36.6 (°C)
